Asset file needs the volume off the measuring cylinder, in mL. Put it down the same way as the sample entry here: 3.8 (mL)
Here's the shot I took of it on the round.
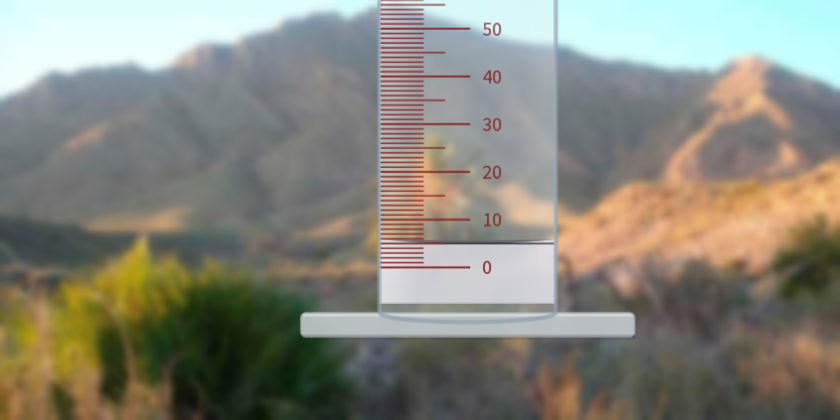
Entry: 5 (mL)
